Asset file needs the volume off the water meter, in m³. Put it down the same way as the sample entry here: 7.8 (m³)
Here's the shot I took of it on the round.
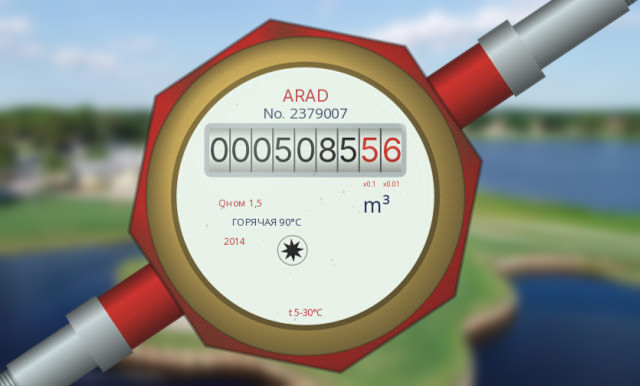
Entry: 5085.56 (m³)
